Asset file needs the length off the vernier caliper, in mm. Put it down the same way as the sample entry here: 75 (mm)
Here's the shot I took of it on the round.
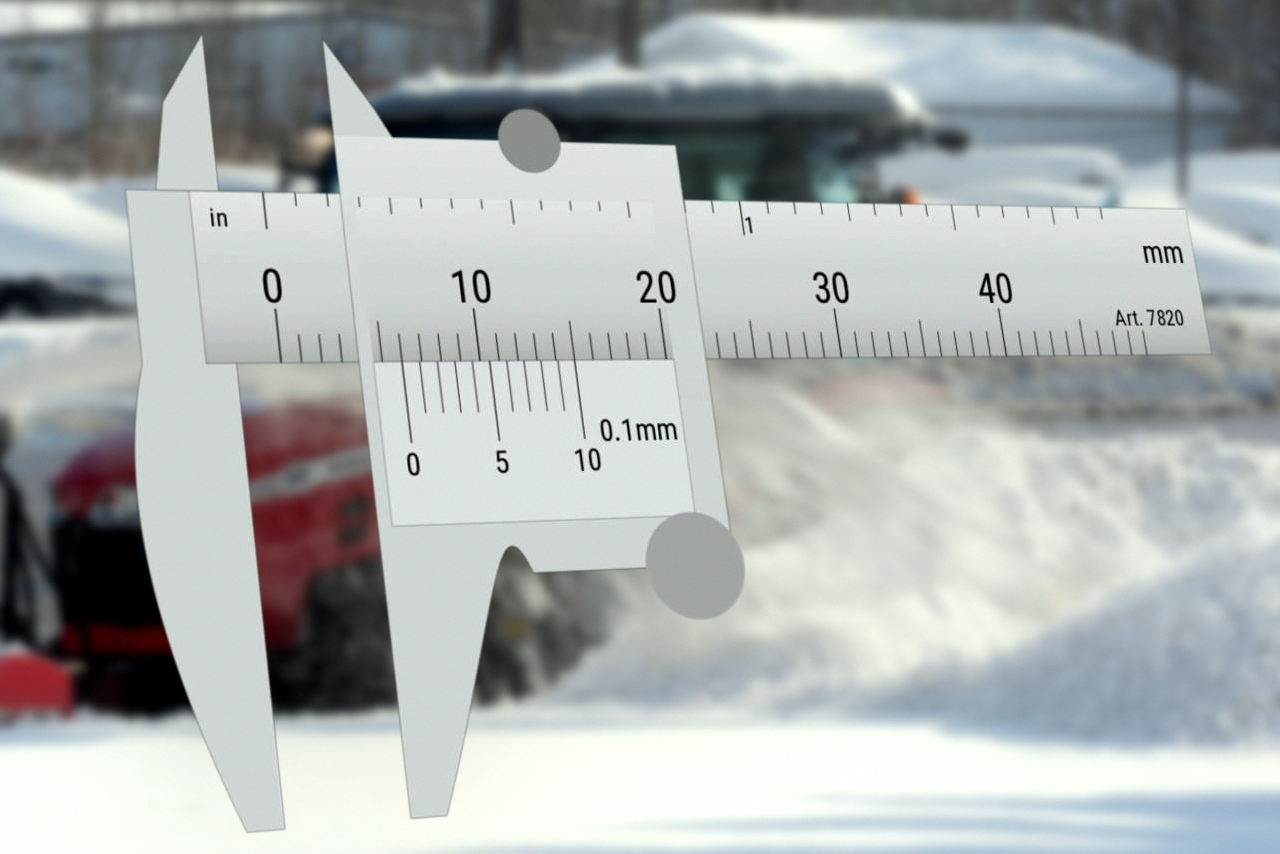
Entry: 6.0 (mm)
